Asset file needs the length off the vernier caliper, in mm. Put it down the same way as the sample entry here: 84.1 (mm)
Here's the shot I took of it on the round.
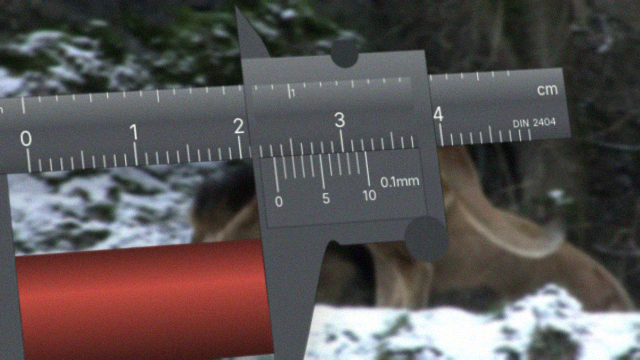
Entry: 23.2 (mm)
